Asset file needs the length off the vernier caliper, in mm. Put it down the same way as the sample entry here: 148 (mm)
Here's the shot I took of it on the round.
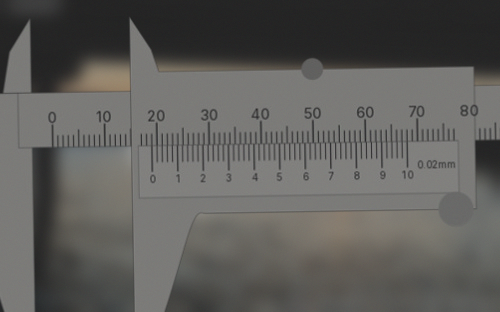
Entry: 19.0 (mm)
